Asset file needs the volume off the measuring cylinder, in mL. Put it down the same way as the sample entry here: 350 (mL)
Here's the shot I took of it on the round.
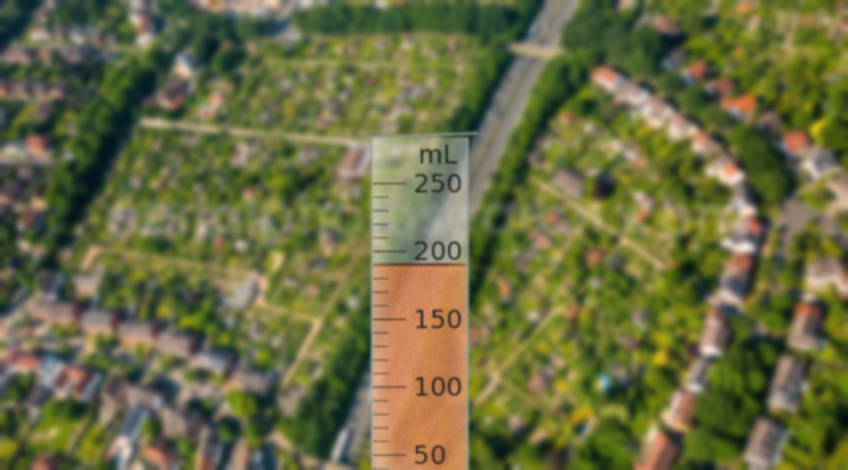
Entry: 190 (mL)
